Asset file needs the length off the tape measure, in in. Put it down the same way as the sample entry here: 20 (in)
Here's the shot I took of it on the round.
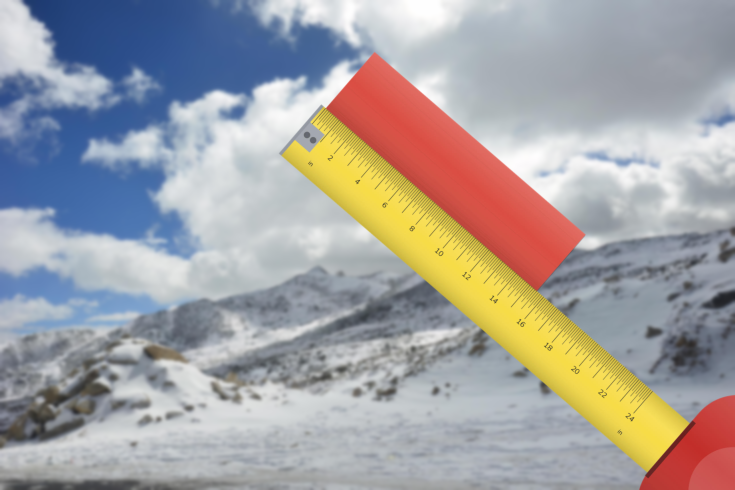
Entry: 15.5 (in)
